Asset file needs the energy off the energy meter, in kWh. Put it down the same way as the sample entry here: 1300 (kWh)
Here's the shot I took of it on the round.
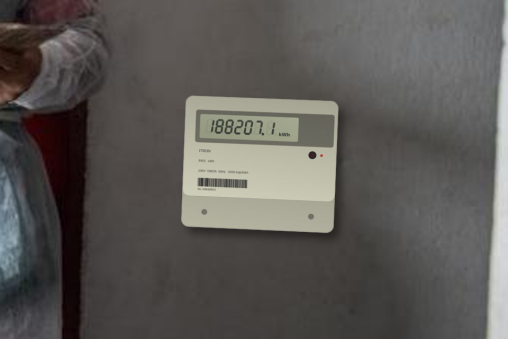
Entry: 188207.1 (kWh)
